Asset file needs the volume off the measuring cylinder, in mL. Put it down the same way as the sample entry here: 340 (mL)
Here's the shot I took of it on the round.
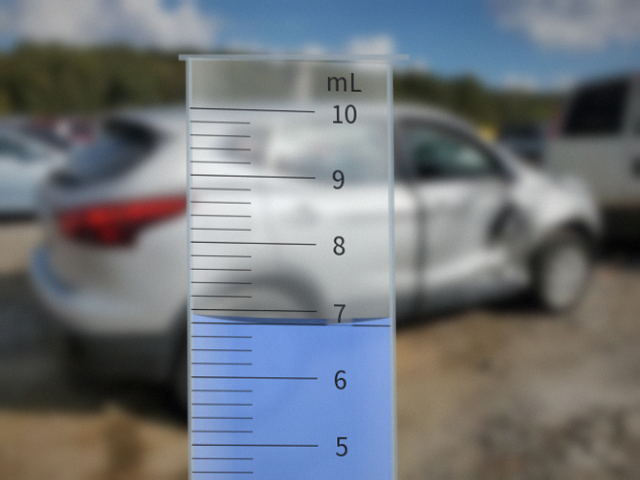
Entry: 6.8 (mL)
